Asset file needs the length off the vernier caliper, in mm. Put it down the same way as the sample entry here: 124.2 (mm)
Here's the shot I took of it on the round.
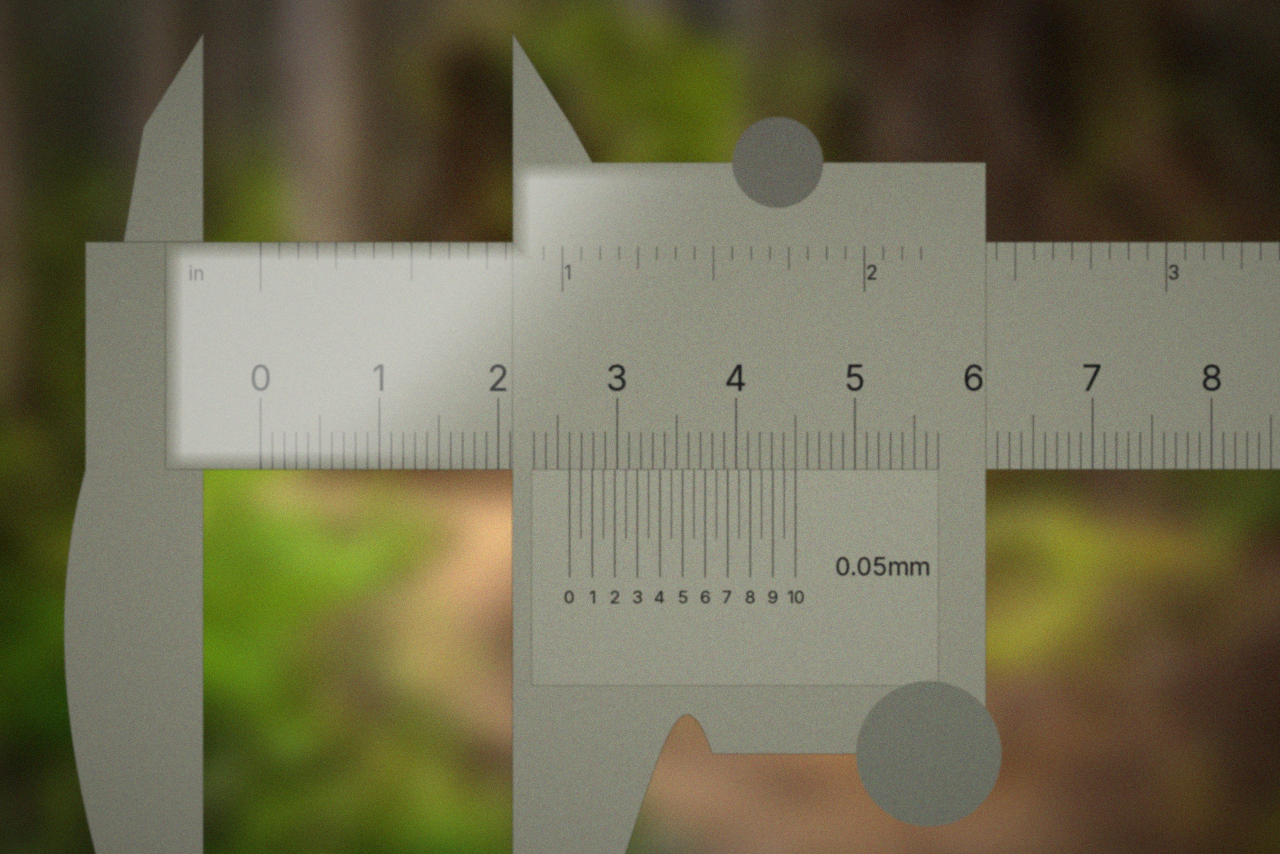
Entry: 26.0 (mm)
